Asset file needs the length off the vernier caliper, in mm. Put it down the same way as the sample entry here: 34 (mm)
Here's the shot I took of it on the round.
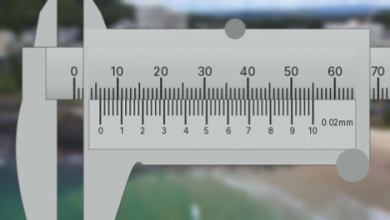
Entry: 6.0 (mm)
